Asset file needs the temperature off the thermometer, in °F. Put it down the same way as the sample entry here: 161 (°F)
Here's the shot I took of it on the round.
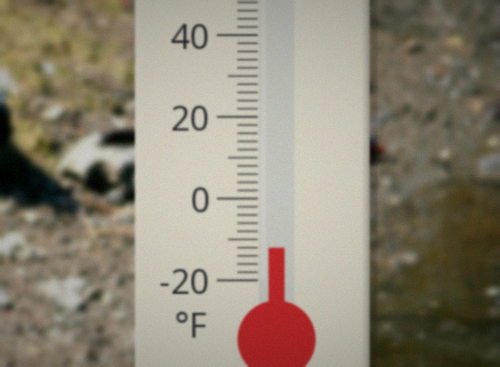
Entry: -12 (°F)
